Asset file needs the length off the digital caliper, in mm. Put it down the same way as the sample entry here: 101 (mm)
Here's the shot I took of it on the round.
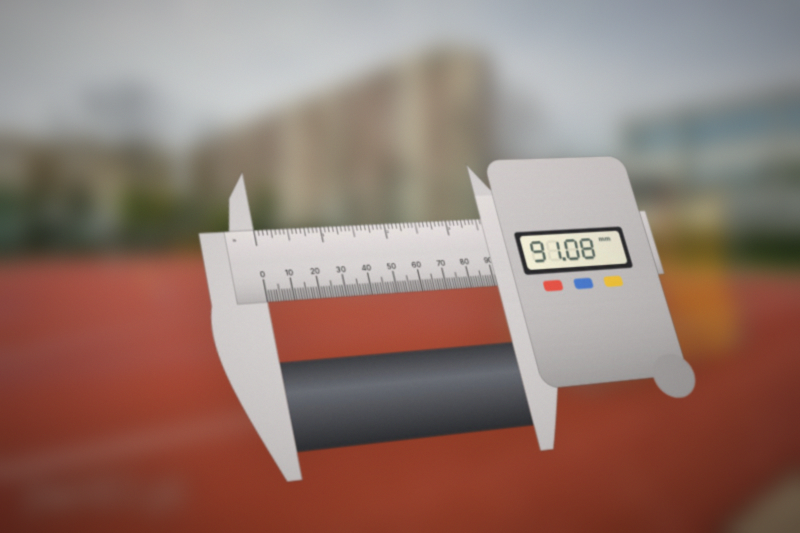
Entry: 91.08 (mm)
